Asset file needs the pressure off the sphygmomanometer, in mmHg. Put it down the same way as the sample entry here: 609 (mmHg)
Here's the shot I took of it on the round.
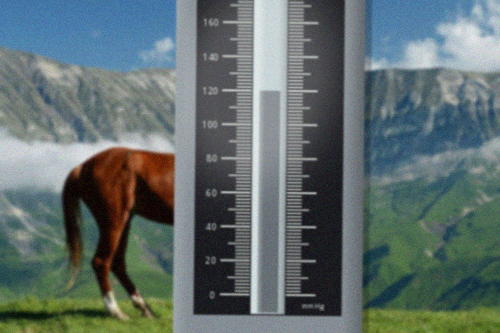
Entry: 120 (mmHg)
